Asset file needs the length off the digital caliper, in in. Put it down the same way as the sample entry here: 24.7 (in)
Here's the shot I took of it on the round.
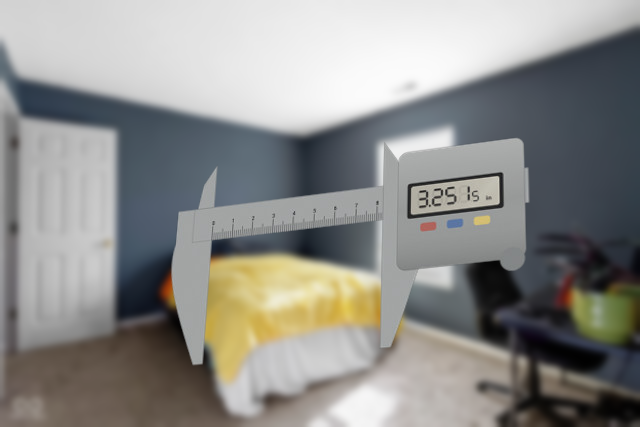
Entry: 3.2515 (in)
